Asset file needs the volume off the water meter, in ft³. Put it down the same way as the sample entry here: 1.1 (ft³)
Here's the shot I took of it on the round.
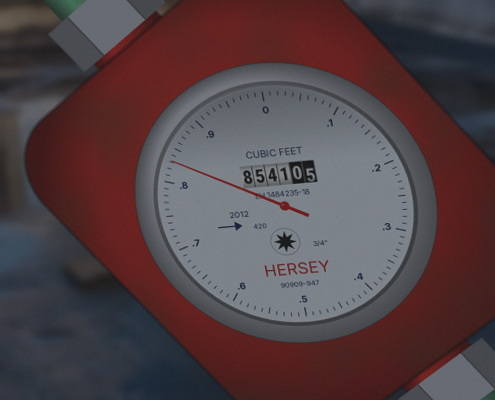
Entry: 854104.83 (ft³)
